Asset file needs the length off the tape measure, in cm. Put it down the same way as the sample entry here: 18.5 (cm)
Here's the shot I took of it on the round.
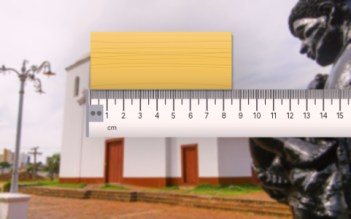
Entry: 8.5 (cm)
